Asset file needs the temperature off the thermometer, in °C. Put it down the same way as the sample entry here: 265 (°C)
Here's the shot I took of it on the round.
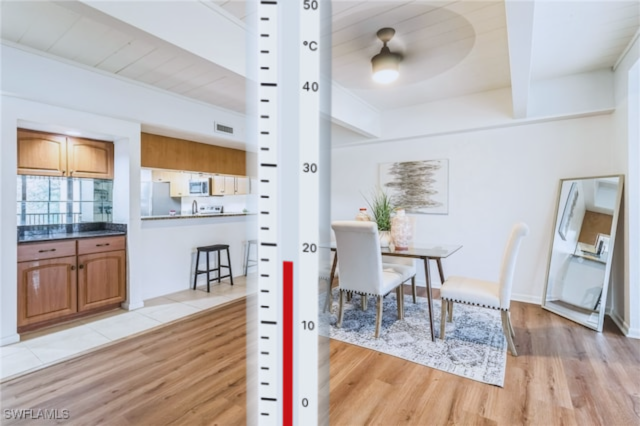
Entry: 18 (°C)
